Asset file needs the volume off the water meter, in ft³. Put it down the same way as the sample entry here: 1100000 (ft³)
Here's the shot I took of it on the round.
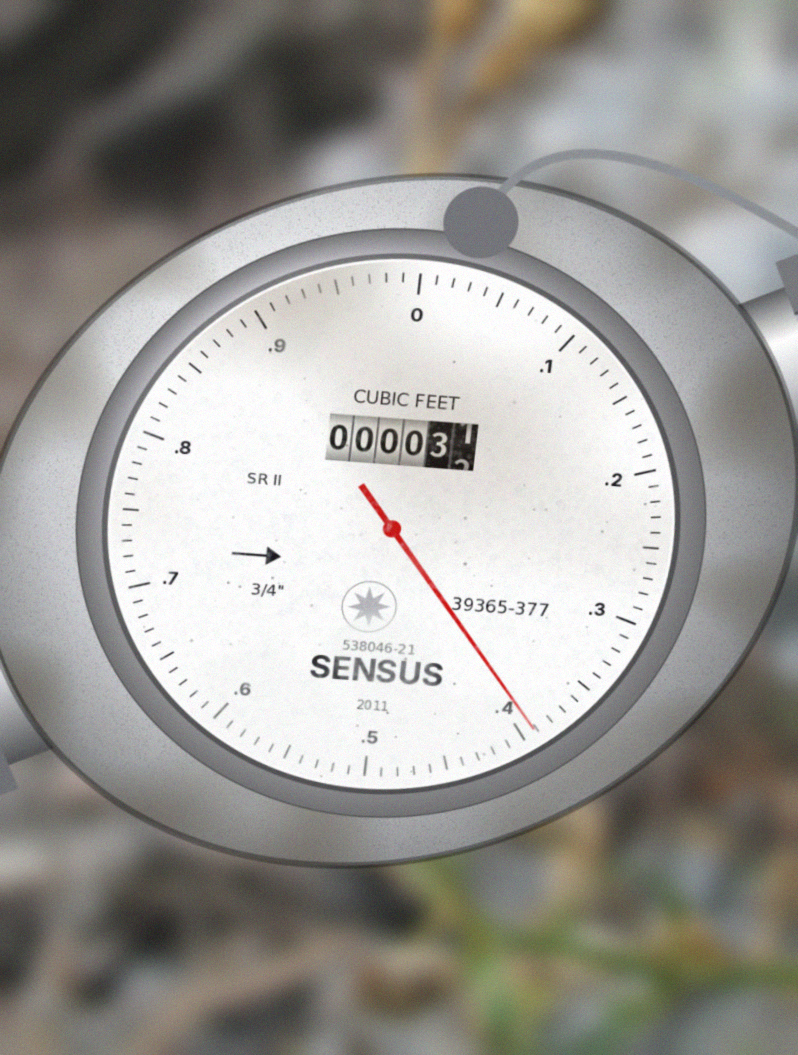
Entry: 31.39 (ft³)
